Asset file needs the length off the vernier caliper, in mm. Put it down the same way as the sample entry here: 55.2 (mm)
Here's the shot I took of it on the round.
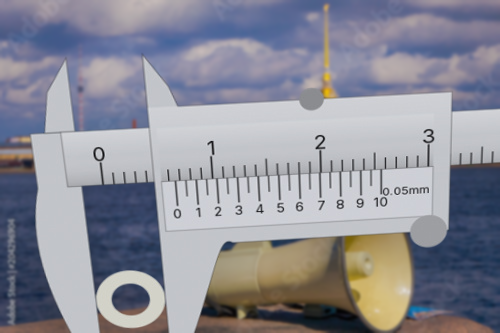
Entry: 6.6 (mm)
